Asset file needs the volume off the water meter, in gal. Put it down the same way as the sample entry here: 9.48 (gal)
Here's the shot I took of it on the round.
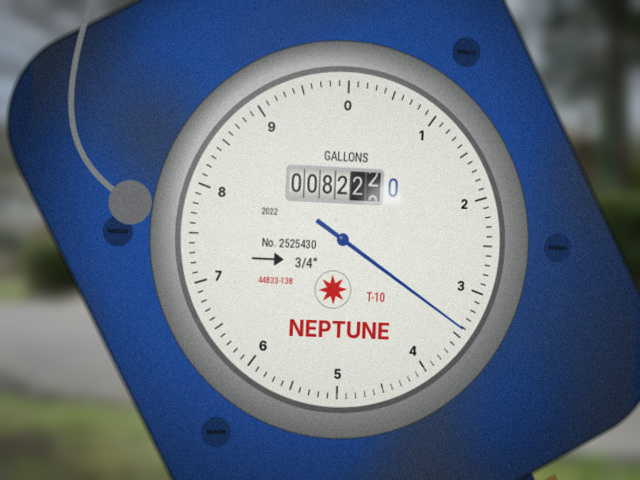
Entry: 82223.4 (gal)
